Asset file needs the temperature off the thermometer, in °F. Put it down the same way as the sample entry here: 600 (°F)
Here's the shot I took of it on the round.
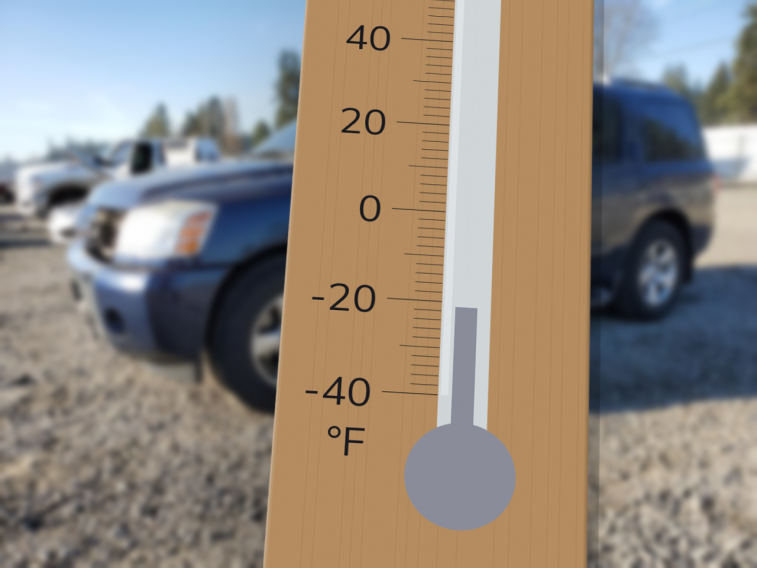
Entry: -21 (°F)
